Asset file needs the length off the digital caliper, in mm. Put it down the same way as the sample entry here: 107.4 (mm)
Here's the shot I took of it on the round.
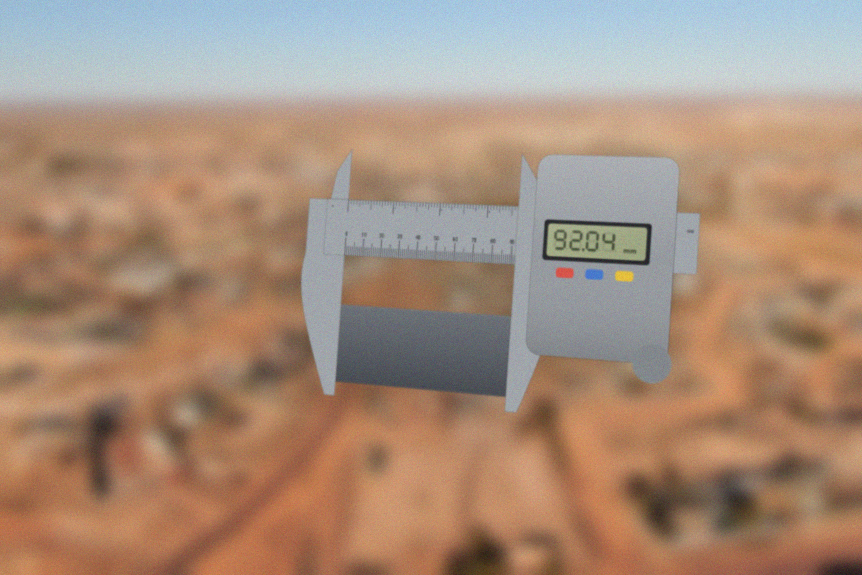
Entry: 92.04 (mm)
